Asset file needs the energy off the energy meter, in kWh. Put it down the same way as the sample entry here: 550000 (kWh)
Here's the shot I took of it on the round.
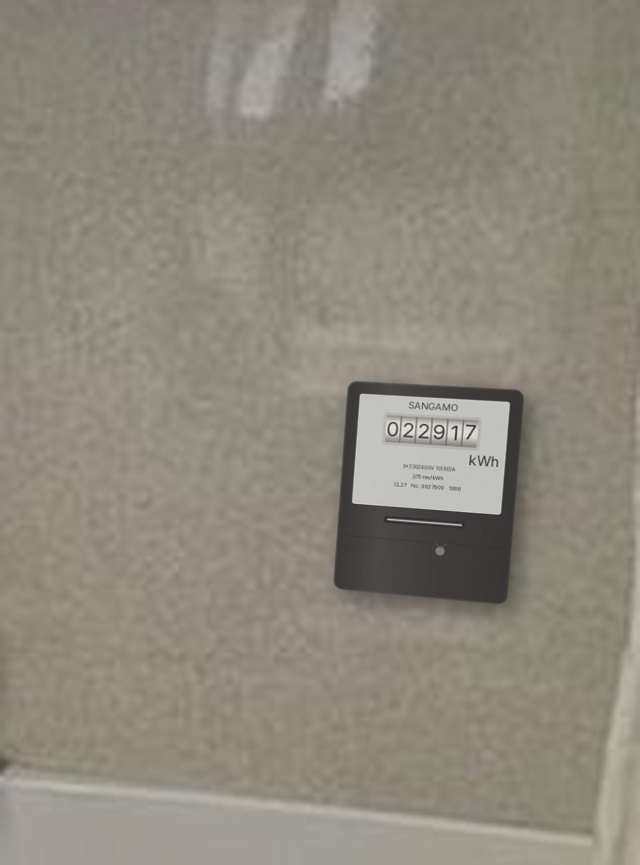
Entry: 22917 (kWh)
